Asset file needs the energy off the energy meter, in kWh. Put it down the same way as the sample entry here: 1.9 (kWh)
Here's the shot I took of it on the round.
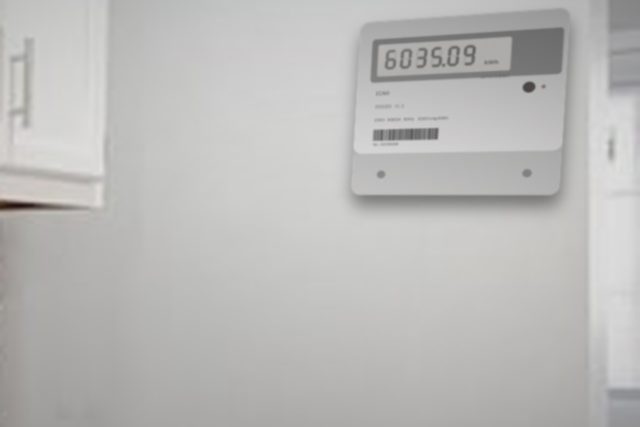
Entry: 6035.09 (kWh)
